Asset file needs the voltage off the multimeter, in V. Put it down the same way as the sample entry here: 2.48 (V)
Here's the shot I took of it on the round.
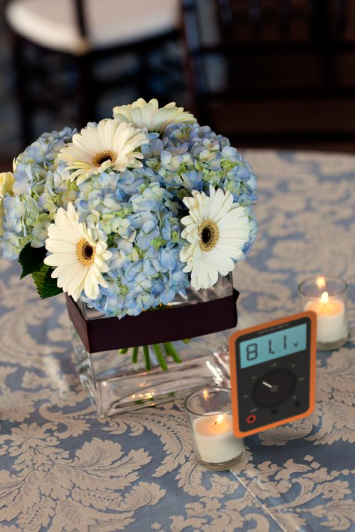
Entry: 81.1 (V)
